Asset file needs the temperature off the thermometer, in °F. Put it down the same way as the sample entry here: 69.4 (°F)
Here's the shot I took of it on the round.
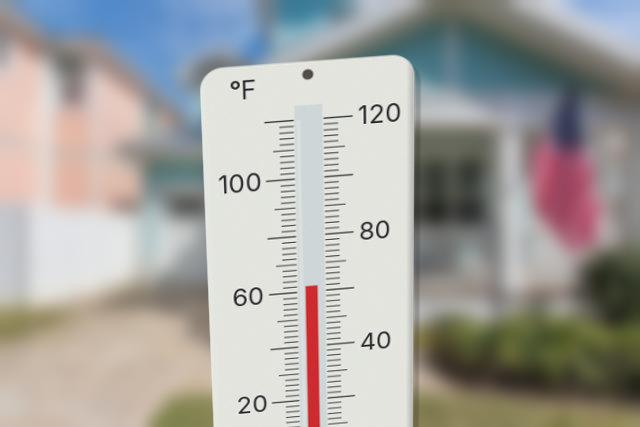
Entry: 62 (°F)
